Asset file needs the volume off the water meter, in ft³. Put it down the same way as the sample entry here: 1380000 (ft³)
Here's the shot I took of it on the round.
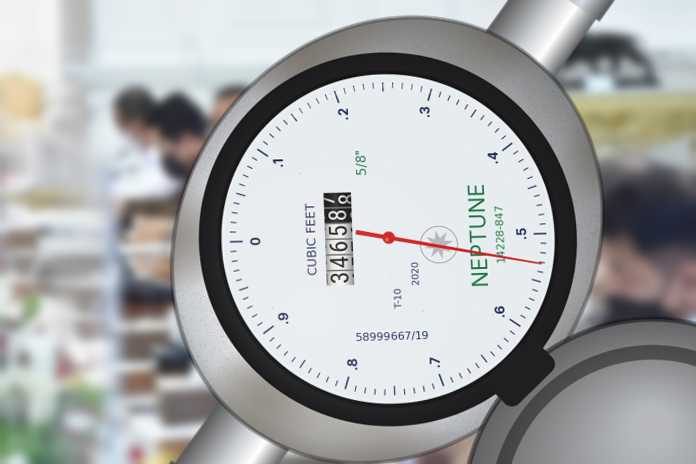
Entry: 346587.53 (ft³)
